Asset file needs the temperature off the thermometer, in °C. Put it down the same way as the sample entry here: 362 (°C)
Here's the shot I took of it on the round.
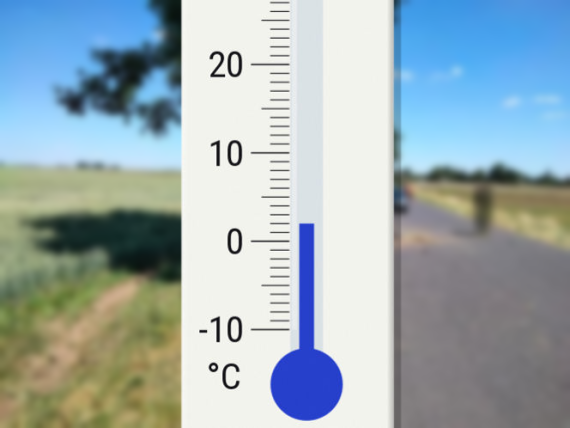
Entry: 2 (°C)
